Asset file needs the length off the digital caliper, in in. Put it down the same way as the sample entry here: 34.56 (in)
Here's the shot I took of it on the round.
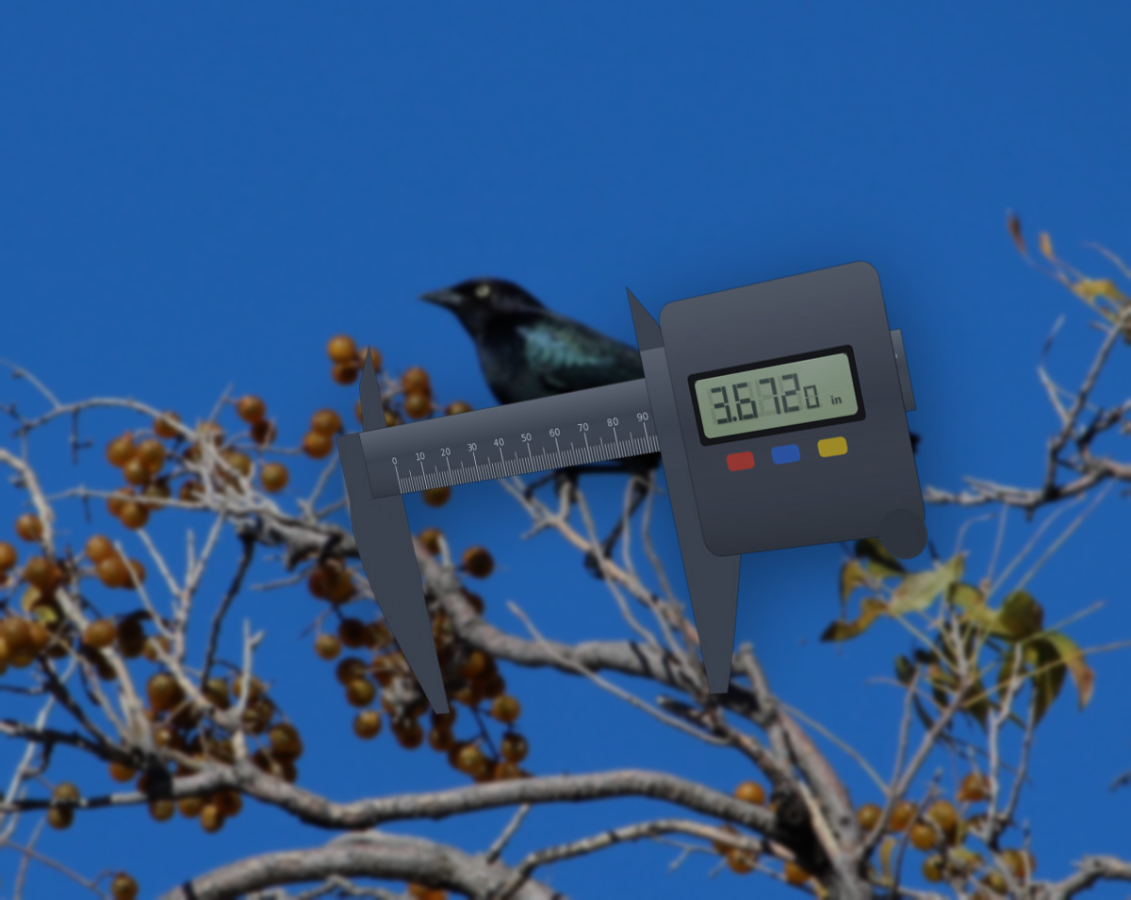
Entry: 3.6720 (in)
